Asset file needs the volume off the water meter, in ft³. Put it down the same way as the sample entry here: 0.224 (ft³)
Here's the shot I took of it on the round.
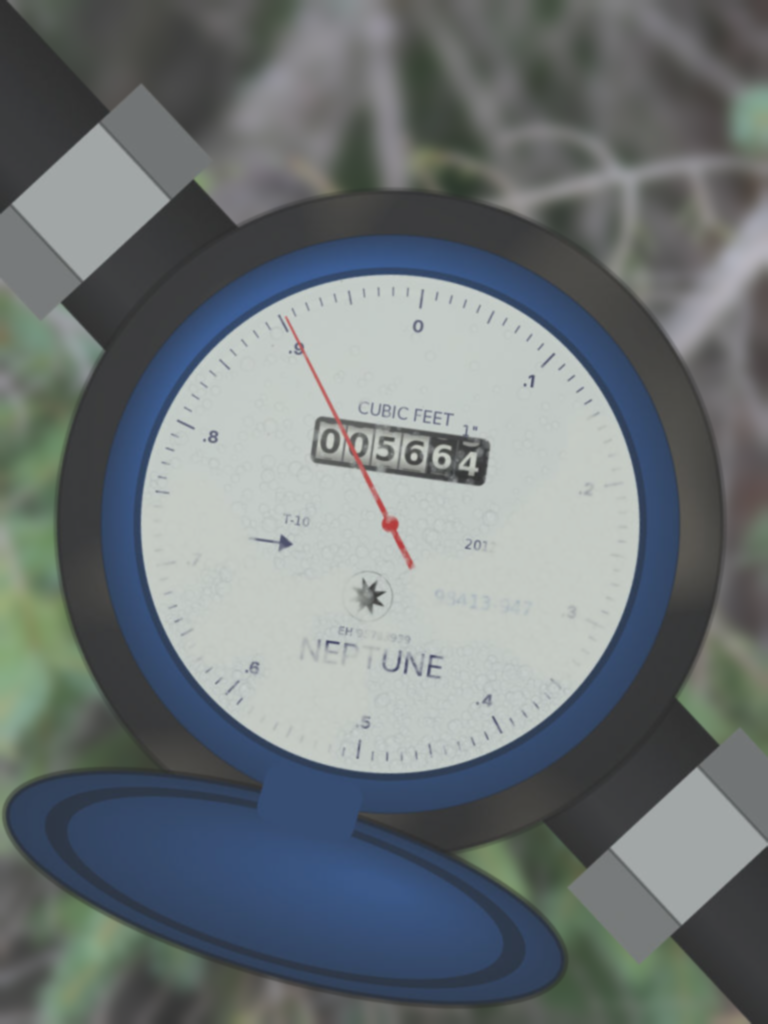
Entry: 5663.90 (ft³)
